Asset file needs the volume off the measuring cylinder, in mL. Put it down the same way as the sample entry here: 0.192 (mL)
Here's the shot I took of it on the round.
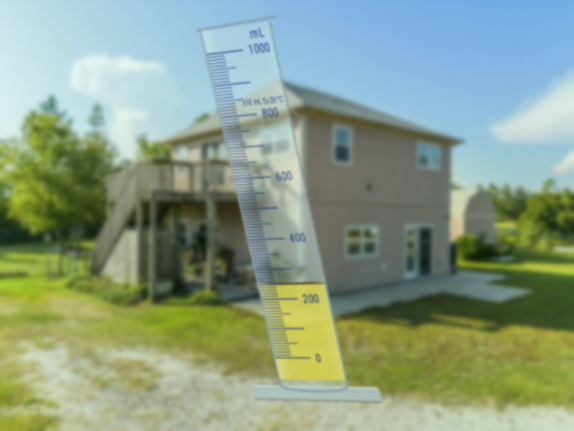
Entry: 250 (mL)
